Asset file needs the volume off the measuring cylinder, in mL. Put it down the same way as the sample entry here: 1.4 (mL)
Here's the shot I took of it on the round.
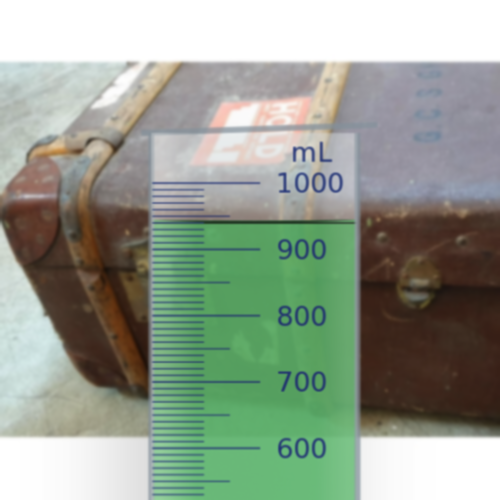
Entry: 940 (mL)
